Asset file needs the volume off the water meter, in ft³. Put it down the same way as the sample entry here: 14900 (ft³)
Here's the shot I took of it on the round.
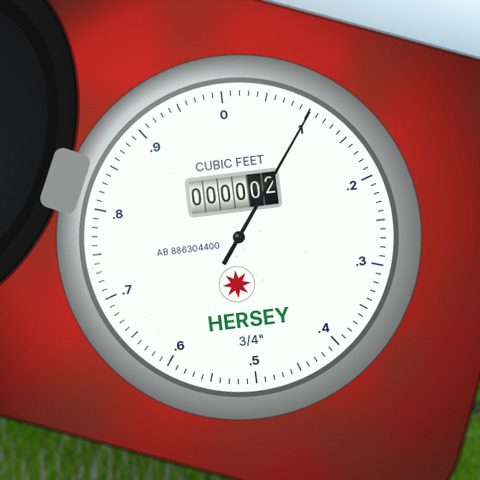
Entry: 2.10 (ft³)
